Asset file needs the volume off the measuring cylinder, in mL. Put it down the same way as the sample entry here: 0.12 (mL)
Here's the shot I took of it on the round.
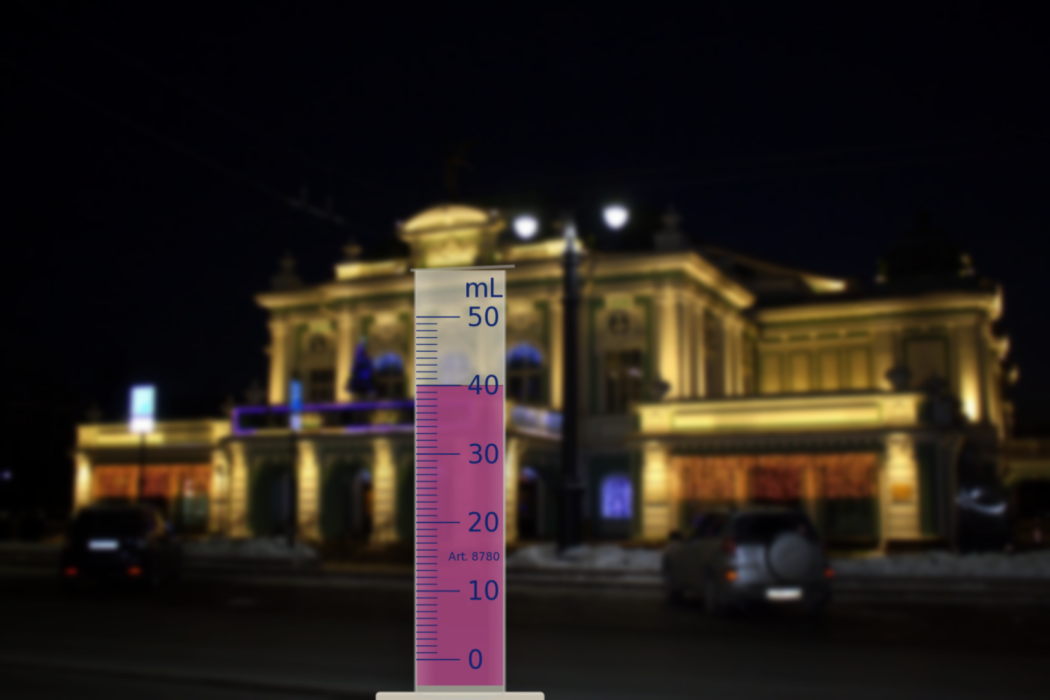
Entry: 40 (mL)
